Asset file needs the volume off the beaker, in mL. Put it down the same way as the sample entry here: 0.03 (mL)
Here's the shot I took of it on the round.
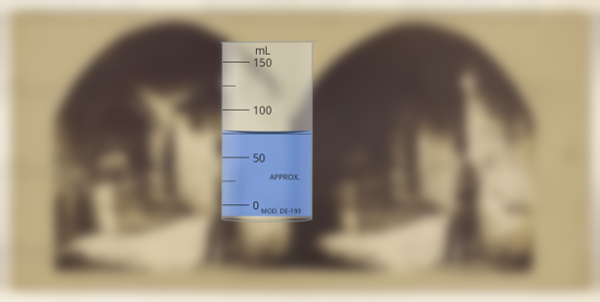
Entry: 75 (mL)
